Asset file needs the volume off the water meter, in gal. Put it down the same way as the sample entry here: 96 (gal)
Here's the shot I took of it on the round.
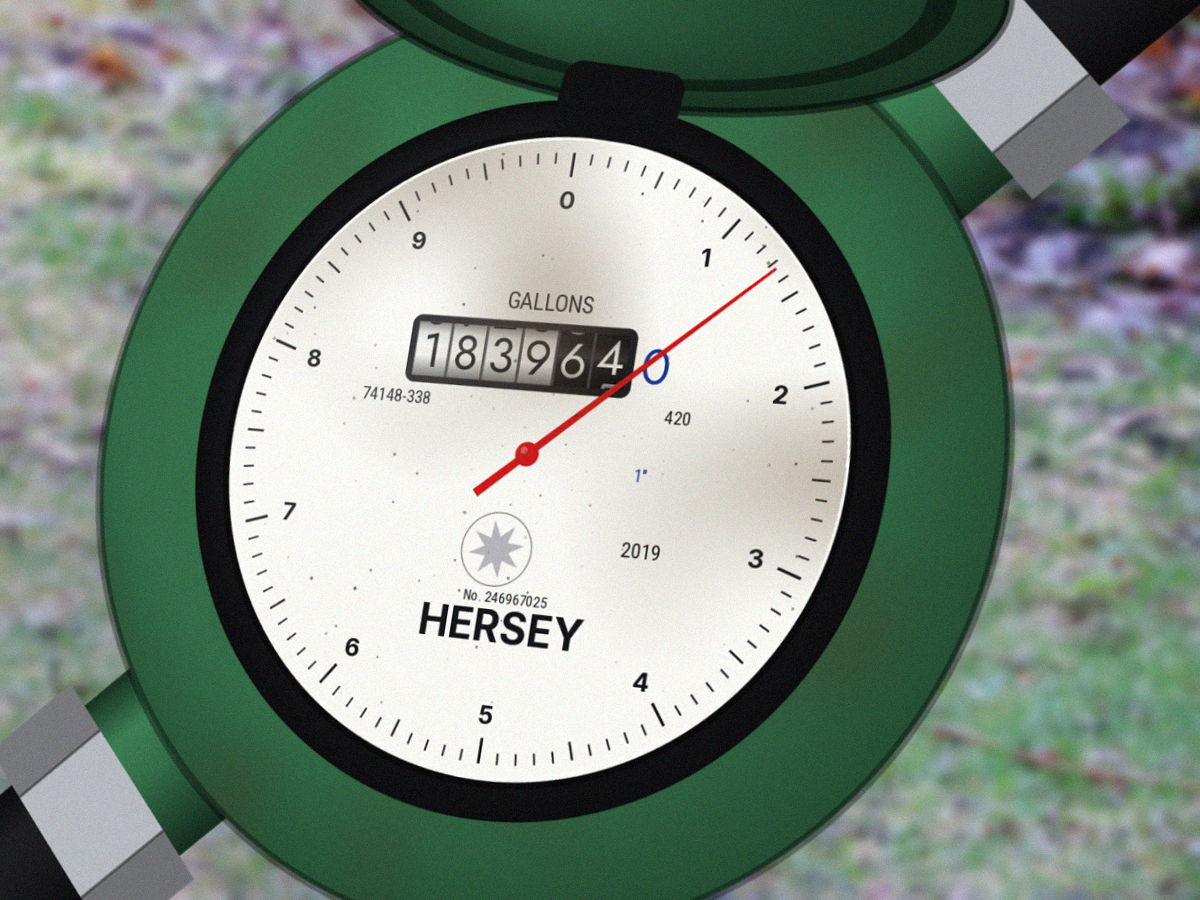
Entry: 1839641.3 (gal)
